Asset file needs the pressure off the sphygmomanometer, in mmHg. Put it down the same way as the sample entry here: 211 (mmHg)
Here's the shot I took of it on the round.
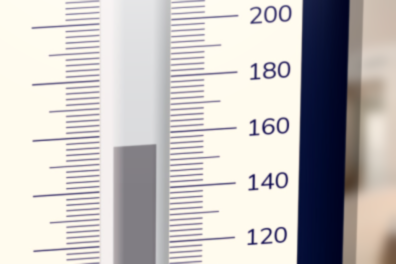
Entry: 156 (mmHg)
